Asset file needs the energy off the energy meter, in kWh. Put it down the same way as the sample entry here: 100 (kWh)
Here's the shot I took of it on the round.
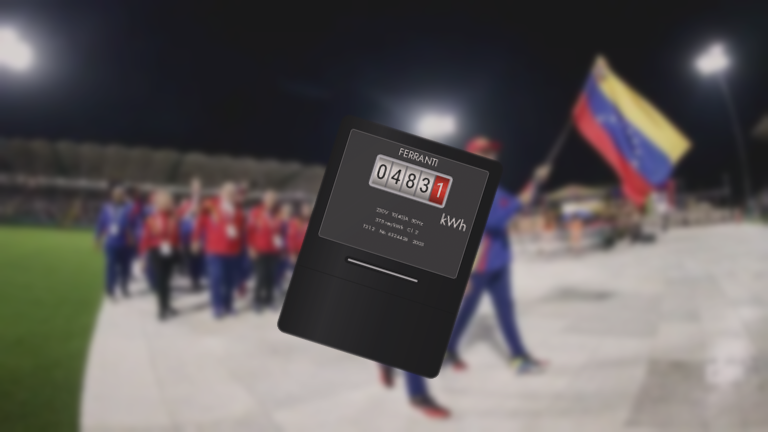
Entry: 483.1 (kWh)
